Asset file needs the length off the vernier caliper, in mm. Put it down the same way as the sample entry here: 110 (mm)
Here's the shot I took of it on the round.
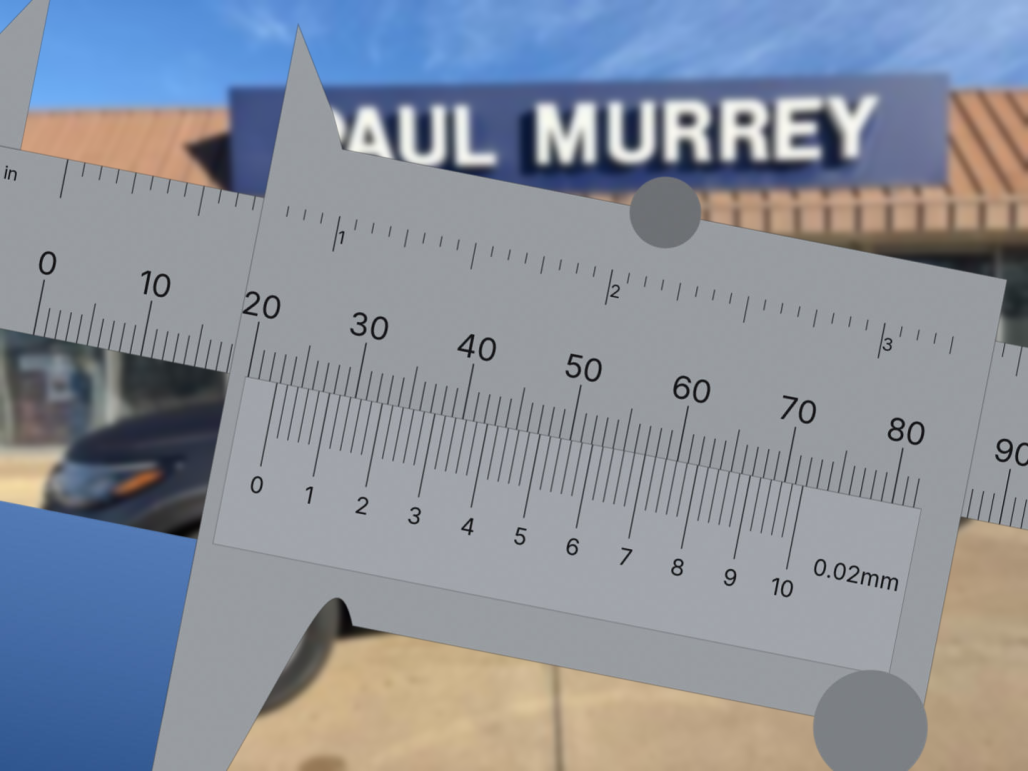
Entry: 22.7 (mm)
